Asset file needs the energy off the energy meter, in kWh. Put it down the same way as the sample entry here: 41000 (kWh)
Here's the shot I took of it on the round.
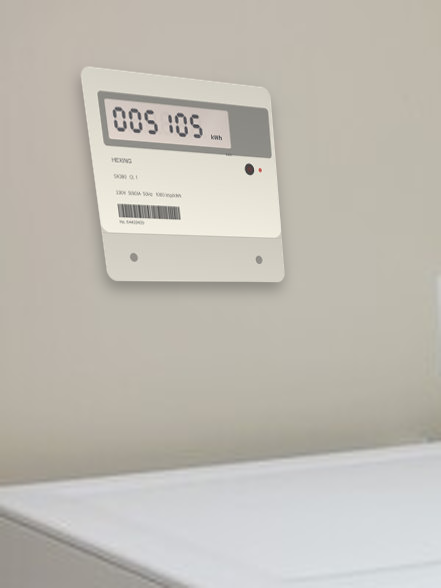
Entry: 5105 (kWh)
